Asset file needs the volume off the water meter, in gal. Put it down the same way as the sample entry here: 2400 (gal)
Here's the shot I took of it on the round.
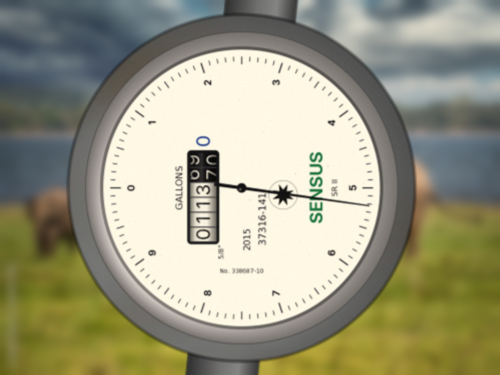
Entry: 113695.2 (gal)
